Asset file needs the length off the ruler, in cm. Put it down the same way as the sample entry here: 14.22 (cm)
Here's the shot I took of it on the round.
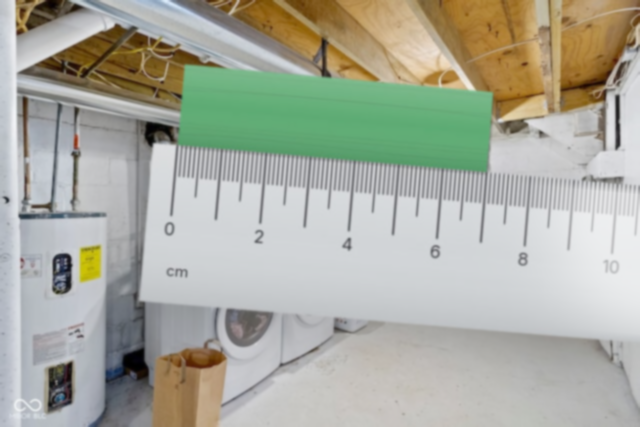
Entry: 7 (cm)
